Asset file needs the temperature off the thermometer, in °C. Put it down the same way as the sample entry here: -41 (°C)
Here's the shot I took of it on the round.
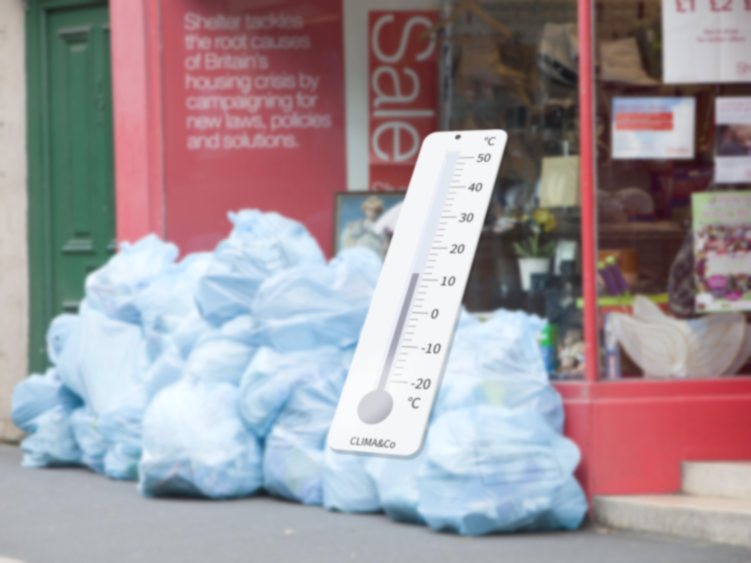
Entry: 12 (°C)
